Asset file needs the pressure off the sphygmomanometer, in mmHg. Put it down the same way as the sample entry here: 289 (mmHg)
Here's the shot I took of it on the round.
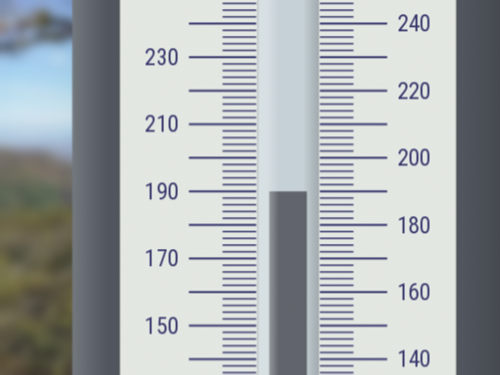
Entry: 190 (mmHg)
